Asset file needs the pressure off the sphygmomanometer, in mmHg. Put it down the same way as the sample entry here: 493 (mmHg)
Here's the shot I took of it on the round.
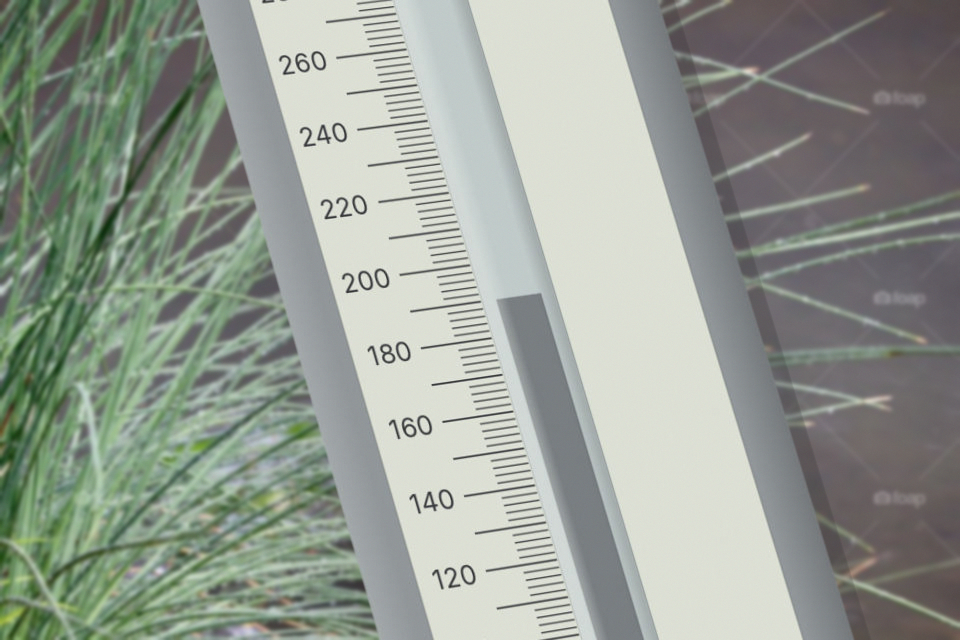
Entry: 190 (mmHg)
